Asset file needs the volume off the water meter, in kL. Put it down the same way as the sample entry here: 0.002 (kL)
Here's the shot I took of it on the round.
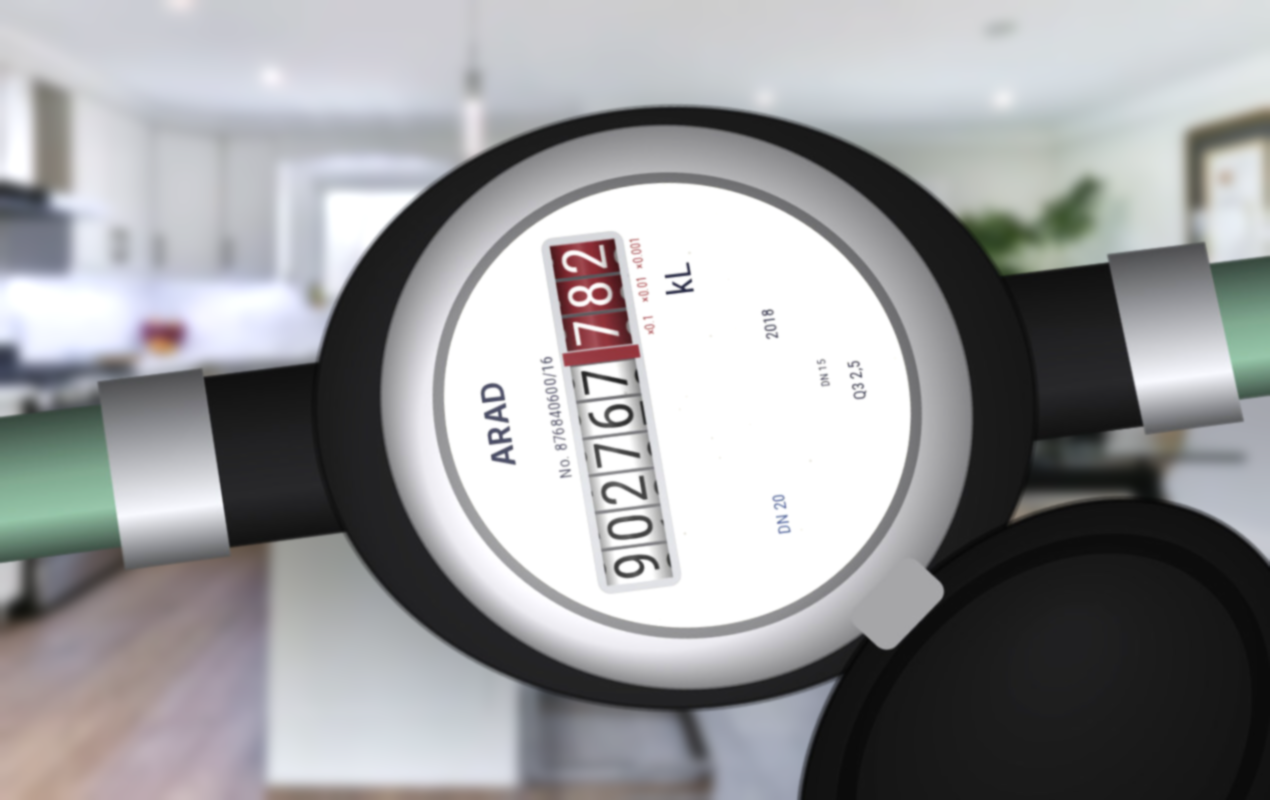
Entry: 902767.782 (kL)
